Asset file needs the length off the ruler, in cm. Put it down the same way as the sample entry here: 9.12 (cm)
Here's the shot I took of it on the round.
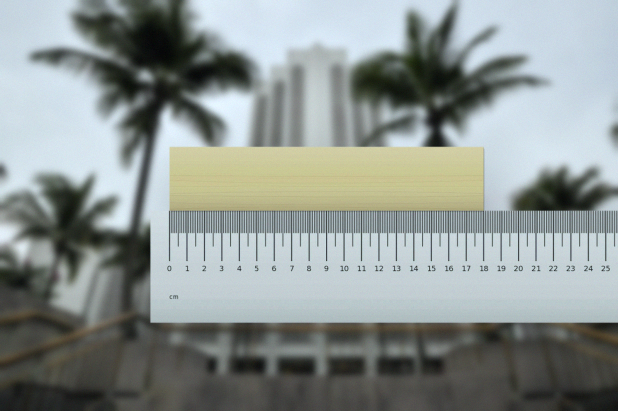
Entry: 18 (cm)
